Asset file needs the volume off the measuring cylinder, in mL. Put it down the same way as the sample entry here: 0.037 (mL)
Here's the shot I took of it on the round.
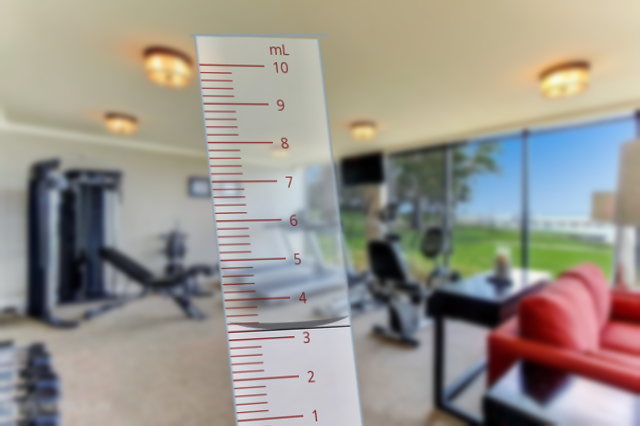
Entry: 3.2 (mL)
